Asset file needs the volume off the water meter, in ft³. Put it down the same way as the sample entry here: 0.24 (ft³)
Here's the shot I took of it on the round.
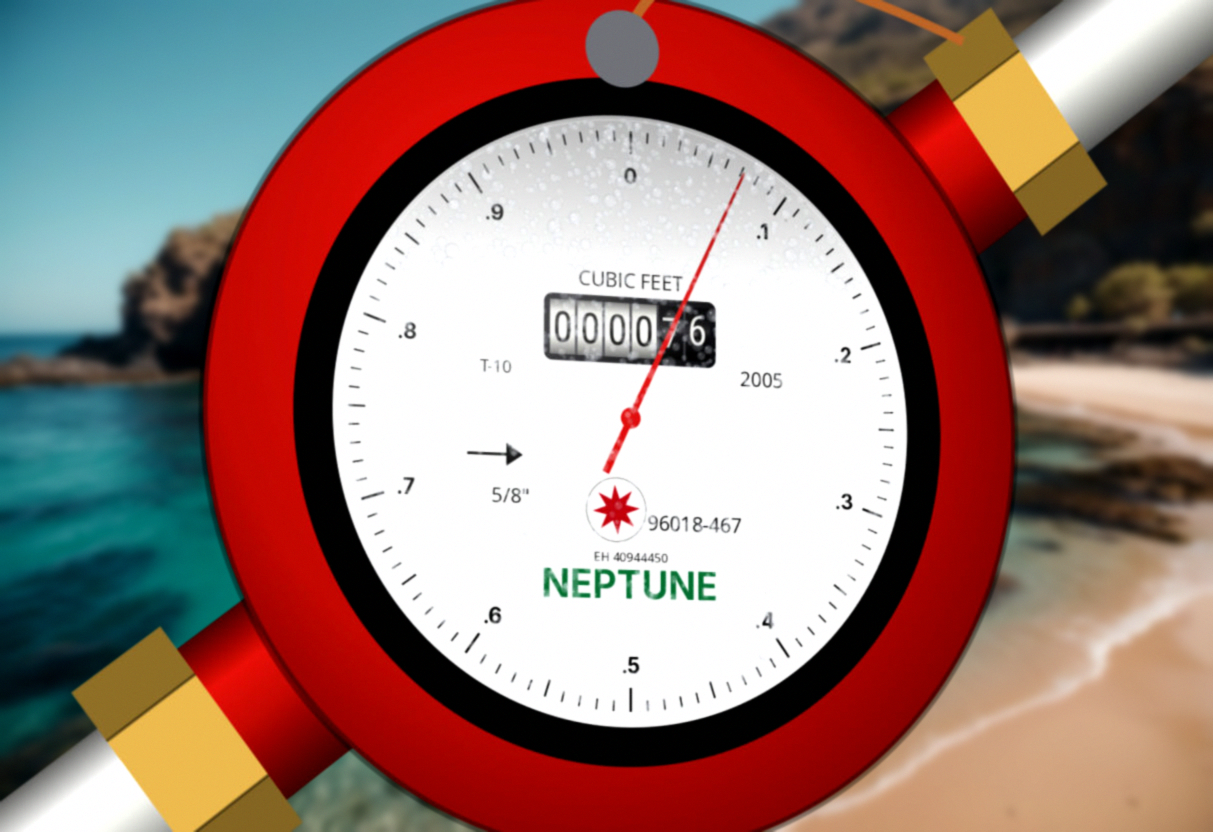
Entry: 76.07 (ft³)
